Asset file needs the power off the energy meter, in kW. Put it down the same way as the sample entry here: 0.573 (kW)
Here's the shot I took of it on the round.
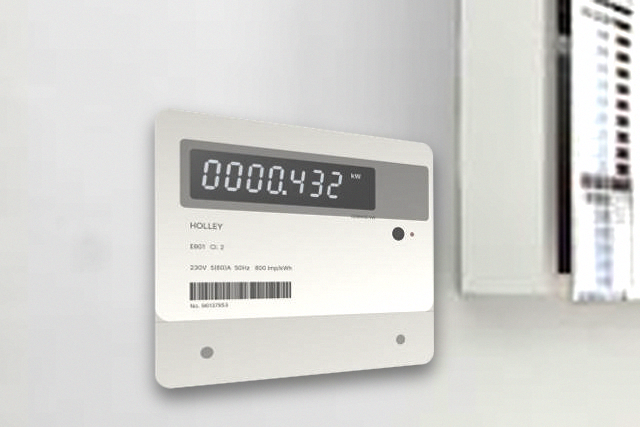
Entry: 0.432 (kW)
